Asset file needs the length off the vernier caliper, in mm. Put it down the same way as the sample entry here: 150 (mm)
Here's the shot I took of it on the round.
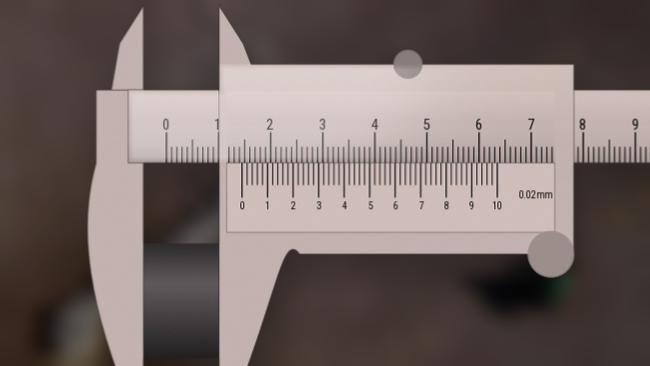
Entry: 14.5 (mm)
